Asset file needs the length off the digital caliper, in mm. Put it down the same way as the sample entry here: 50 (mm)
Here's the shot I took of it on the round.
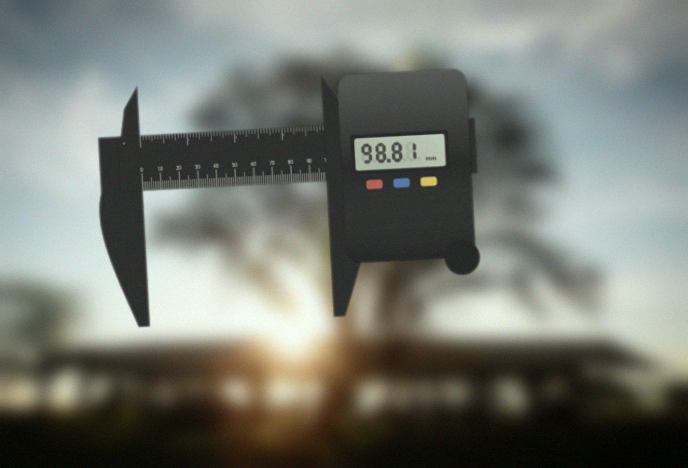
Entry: 98.81 (mm)
